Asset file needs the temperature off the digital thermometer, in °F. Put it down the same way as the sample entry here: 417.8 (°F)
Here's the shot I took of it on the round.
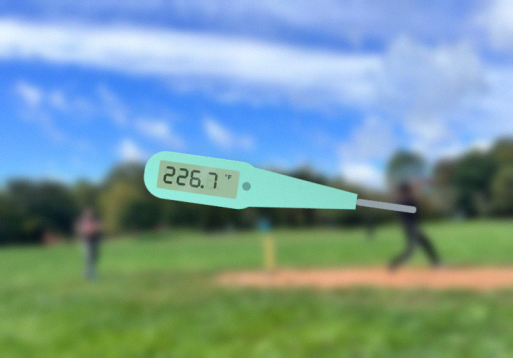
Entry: 226.7 (°F)
